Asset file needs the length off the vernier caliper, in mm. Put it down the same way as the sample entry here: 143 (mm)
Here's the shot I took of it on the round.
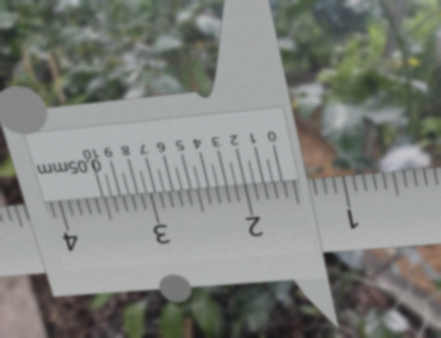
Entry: 16.2 (mm)
